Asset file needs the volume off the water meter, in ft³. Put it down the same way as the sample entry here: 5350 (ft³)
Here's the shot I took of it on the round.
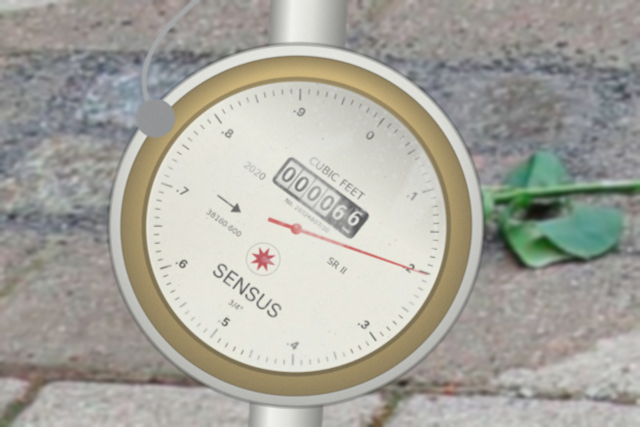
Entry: 66.20 (ft³)
